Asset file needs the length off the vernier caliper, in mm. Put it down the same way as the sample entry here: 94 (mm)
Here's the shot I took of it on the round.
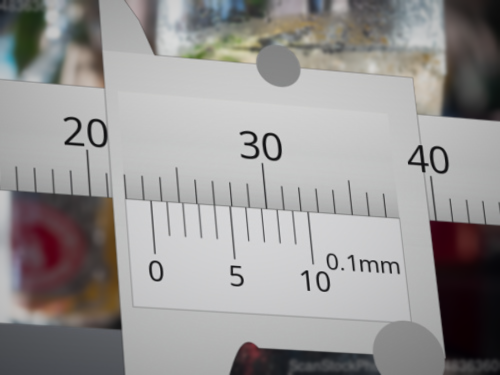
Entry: 23.4 (mm)
